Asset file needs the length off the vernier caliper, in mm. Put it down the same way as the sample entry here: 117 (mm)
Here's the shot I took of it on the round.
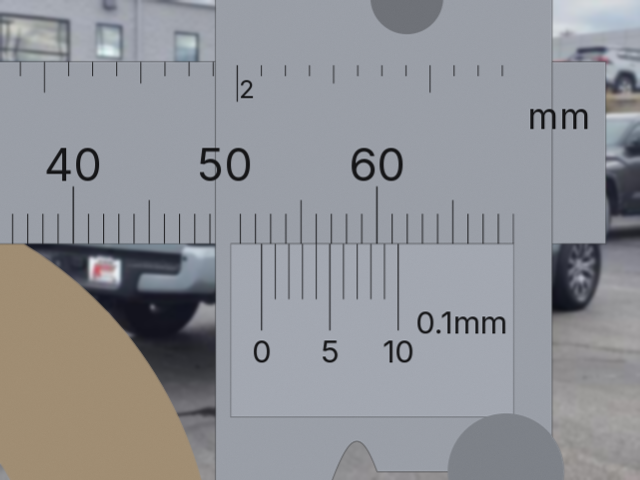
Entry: 52.4 (mm)
